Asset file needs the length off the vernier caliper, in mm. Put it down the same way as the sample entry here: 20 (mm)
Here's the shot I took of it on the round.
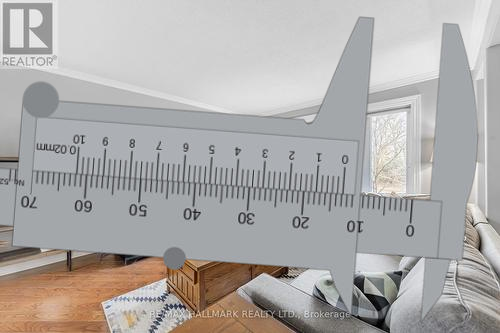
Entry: 12.8 (mm)
